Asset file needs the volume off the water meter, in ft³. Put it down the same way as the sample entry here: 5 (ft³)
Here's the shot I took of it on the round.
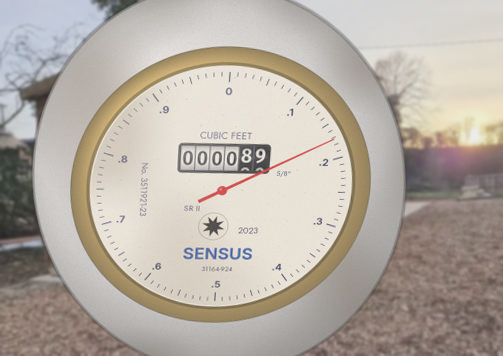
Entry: 89.17 (ft³)
